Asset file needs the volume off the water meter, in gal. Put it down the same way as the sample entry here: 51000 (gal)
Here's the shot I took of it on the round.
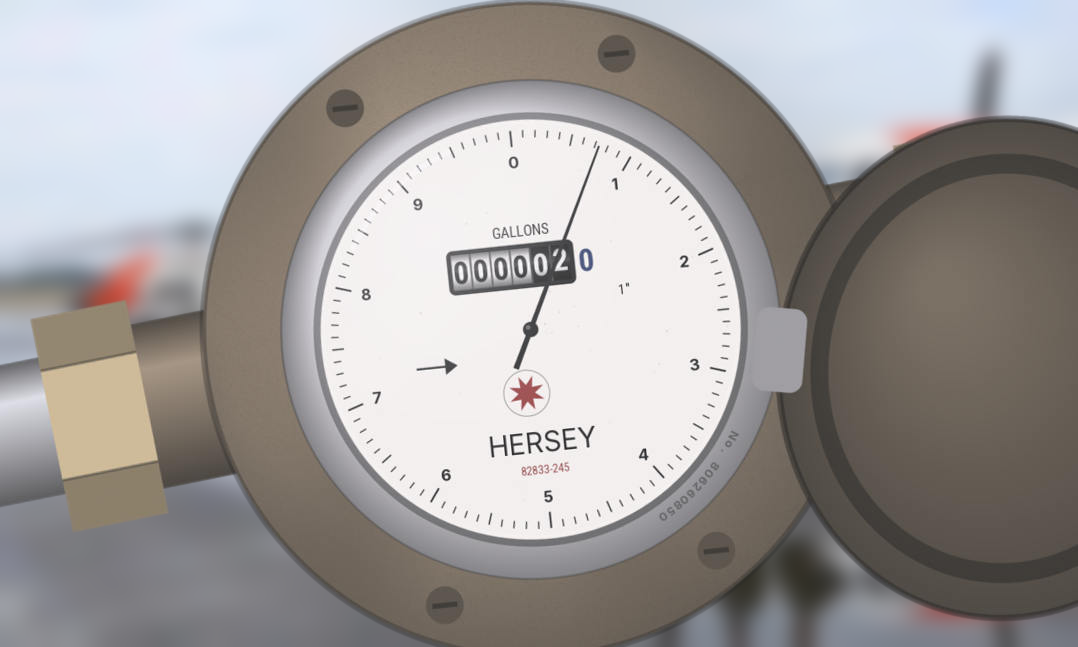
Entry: 20.7 (gal)
